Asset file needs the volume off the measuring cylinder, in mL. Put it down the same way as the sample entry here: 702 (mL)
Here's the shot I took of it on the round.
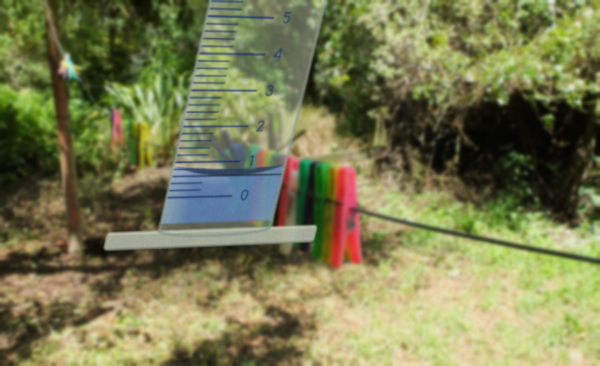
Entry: 0.6 (mL)
